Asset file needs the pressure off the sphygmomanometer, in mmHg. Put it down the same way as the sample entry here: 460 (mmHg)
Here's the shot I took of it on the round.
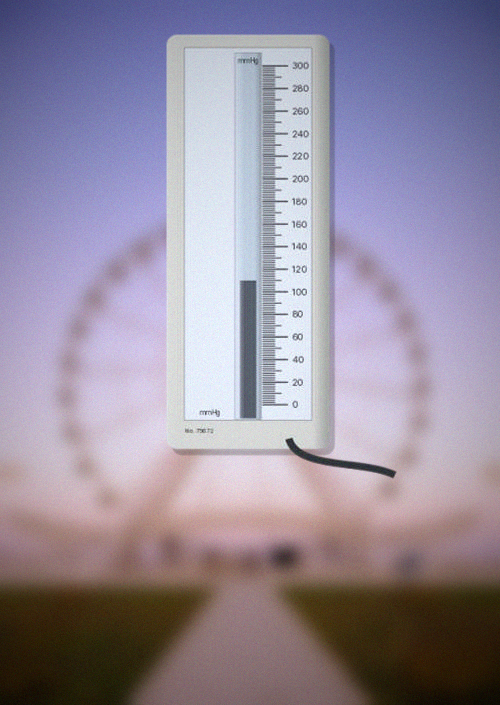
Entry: 110 (mmHg)
